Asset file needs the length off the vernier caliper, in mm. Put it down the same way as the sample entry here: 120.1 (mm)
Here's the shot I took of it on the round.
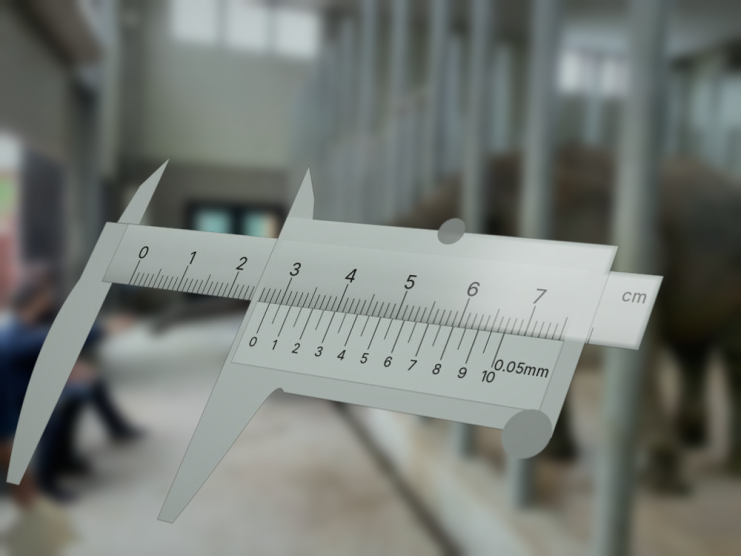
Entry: 28.0 (mm)
